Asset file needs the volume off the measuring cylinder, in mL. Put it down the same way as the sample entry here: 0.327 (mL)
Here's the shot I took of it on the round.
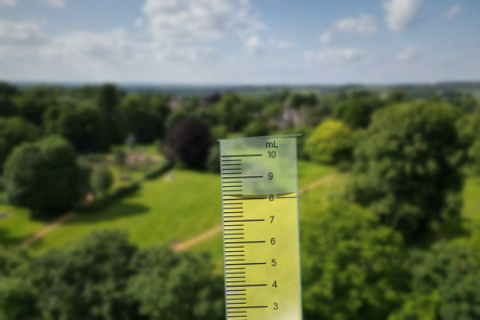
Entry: 8 (mL)
